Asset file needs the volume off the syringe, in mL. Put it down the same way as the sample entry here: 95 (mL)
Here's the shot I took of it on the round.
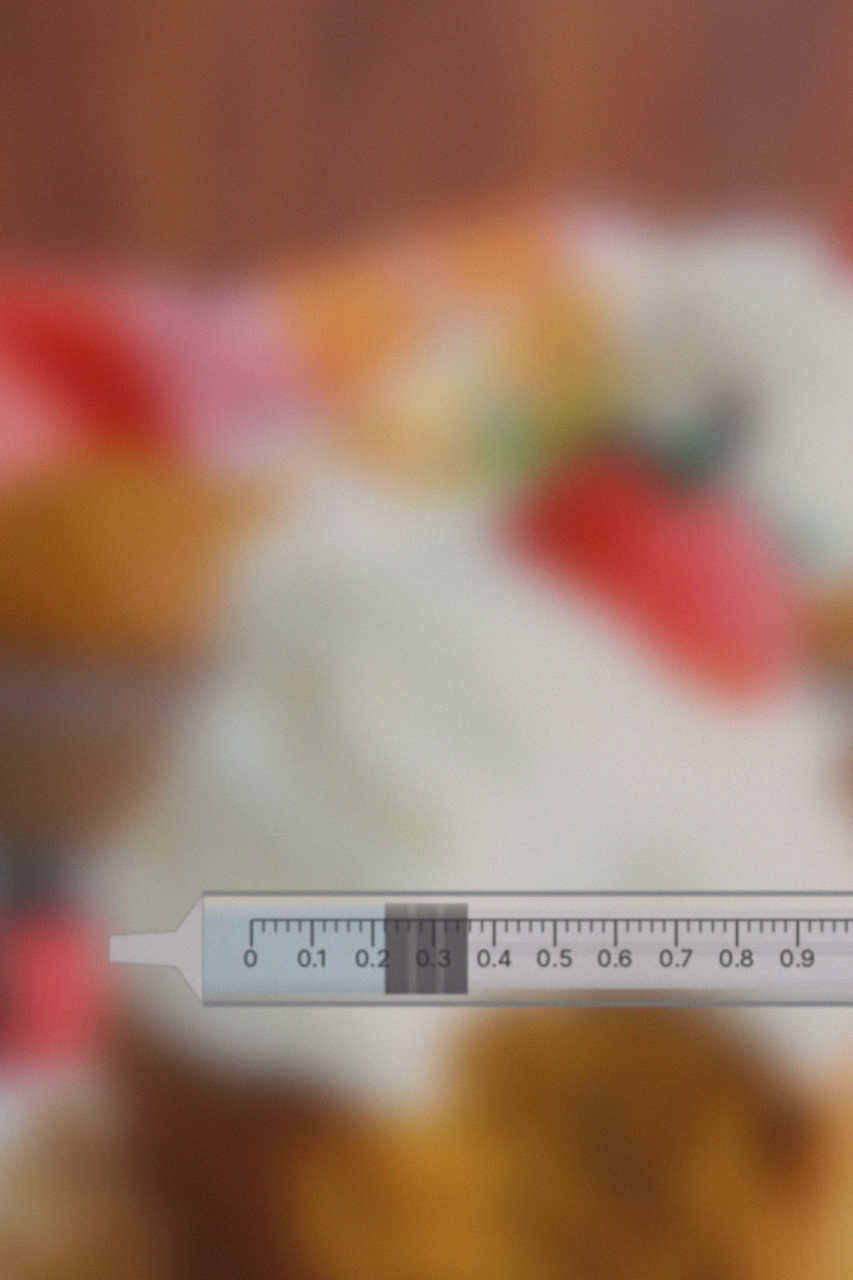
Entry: 0.22 (mL)
